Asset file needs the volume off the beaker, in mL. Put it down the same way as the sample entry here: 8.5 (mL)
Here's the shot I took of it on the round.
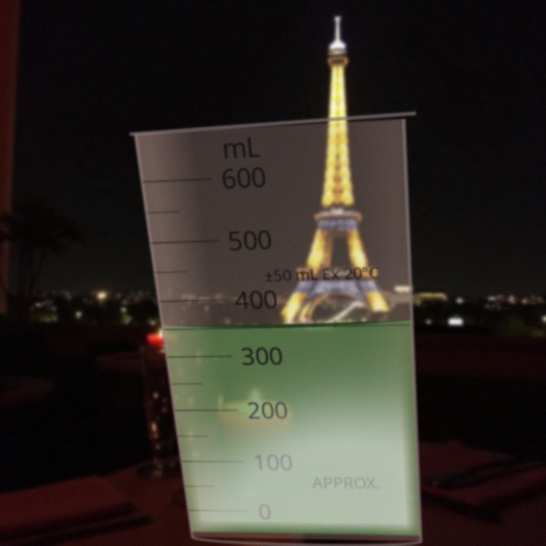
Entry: 350 (mL)
